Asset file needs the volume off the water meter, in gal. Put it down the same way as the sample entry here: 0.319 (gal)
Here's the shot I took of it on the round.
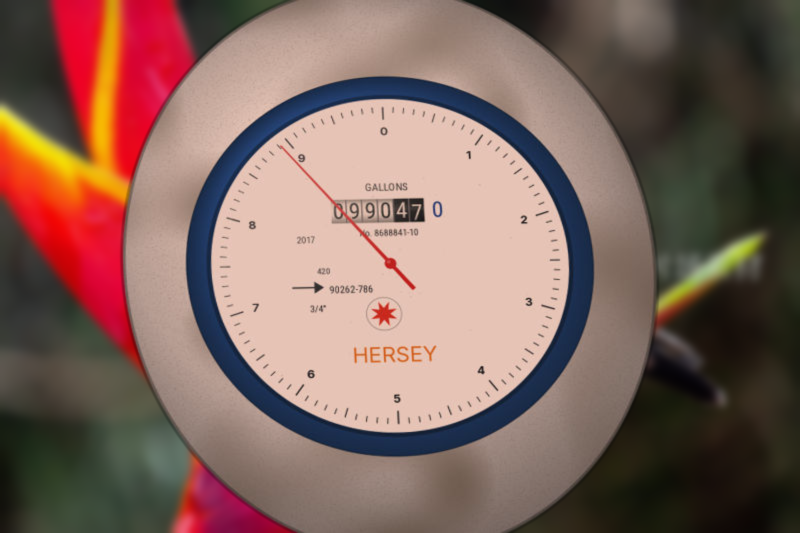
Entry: 990468.9 (gal)
